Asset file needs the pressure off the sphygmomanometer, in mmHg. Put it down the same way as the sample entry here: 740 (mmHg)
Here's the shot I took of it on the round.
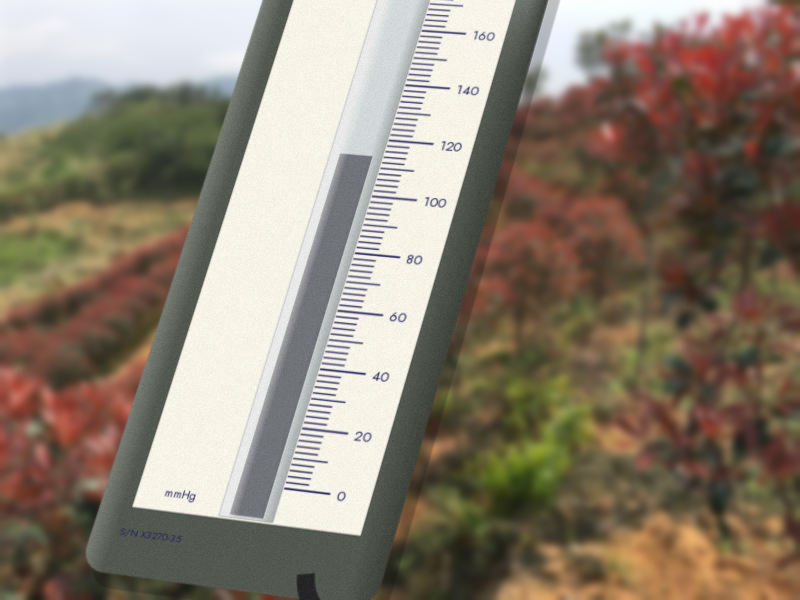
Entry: 114 (mmHg)
